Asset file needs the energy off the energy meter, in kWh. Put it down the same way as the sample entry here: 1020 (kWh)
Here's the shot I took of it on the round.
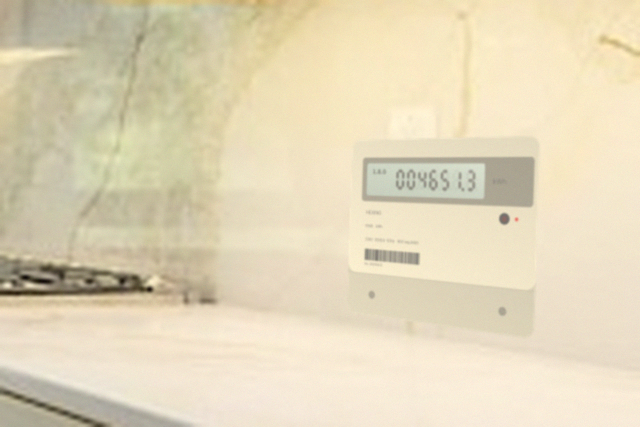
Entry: 4651.3 (kWh)
